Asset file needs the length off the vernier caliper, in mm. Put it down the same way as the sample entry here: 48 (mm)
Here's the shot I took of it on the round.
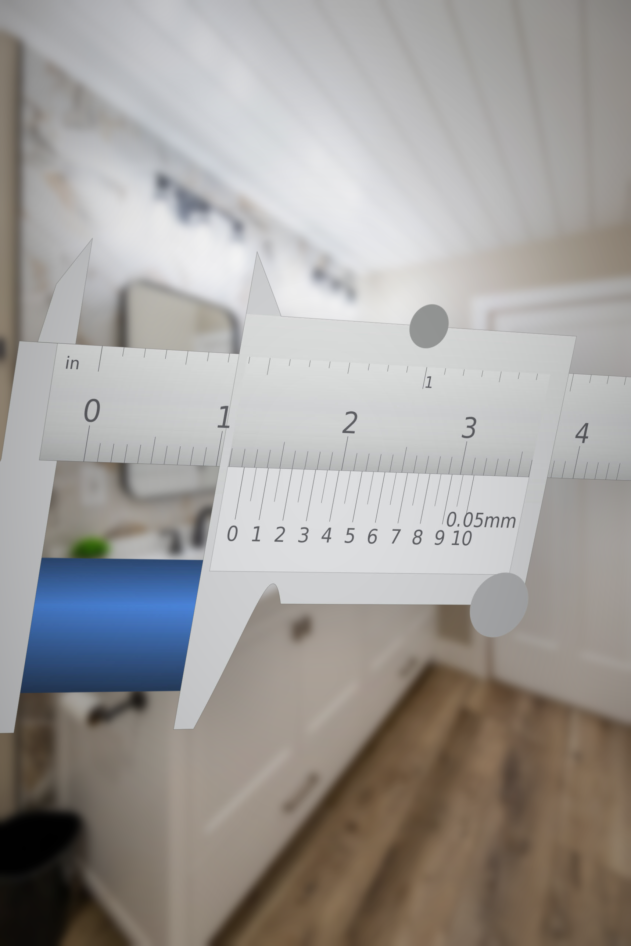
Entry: 12.2 (mm)
